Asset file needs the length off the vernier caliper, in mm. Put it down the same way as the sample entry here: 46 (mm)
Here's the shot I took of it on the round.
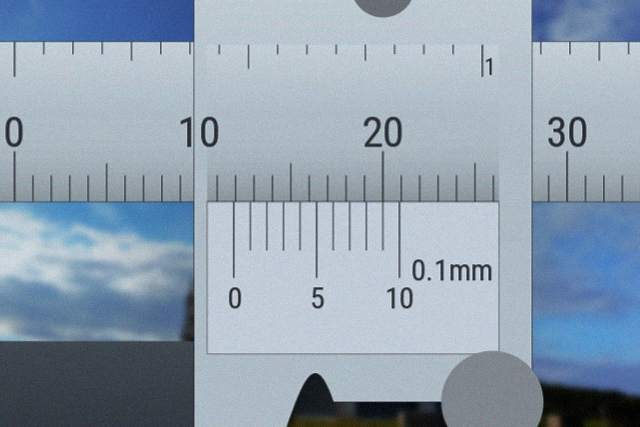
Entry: 11.9 (mm)
